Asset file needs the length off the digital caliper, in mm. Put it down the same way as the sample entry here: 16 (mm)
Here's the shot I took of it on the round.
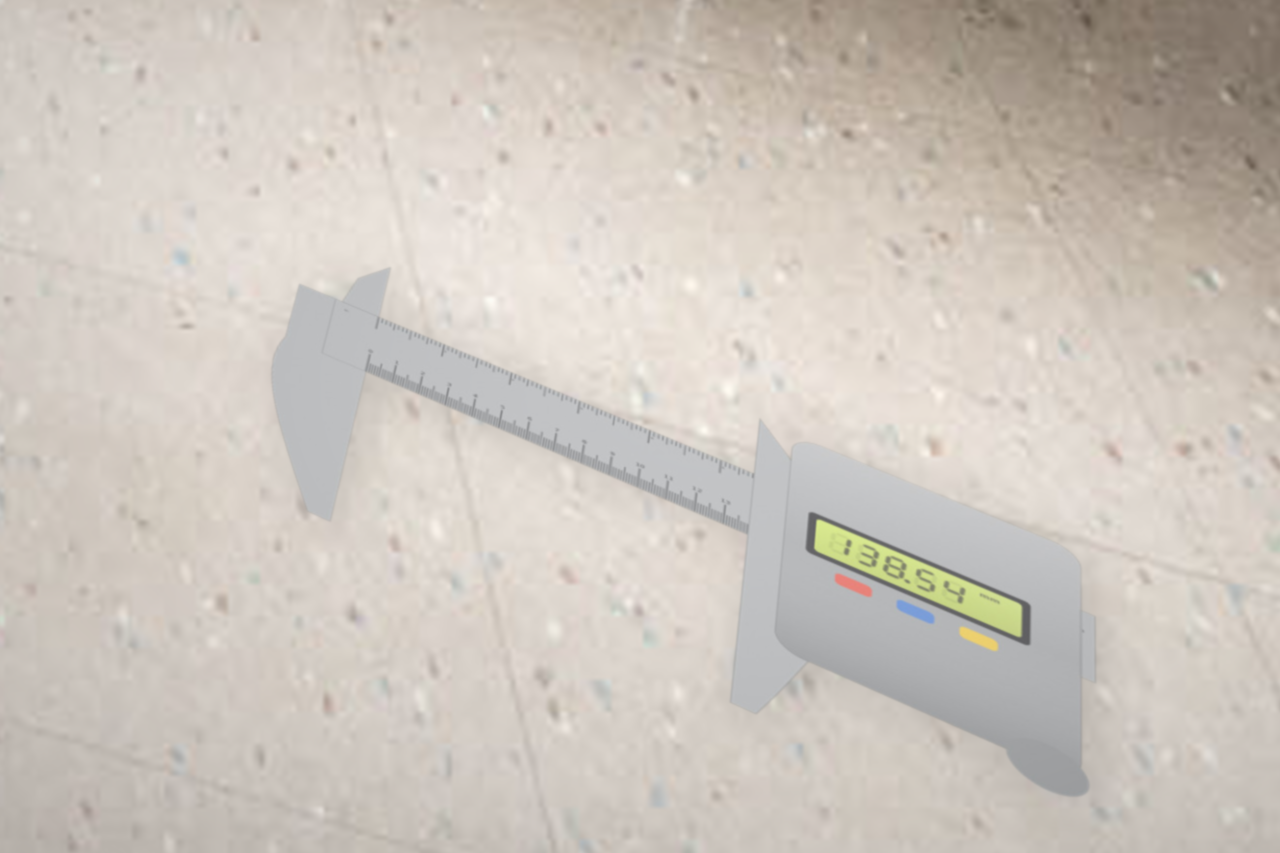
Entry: 138.54 (mm)
